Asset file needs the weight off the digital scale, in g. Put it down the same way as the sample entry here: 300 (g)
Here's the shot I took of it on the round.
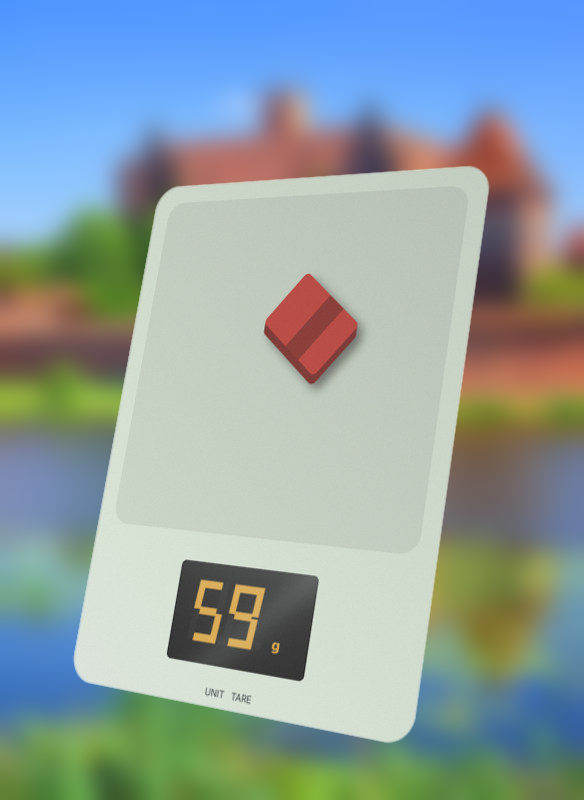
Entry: 59 (g)
